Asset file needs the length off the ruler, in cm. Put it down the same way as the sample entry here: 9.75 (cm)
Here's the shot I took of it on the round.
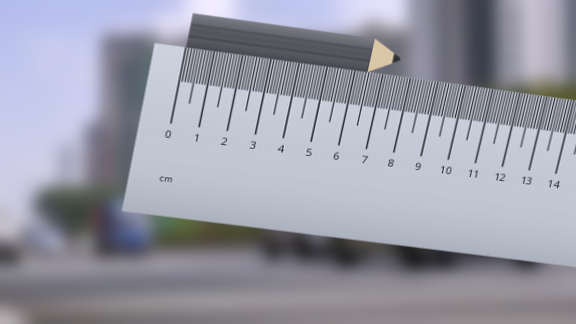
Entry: 7.5 (cm)
